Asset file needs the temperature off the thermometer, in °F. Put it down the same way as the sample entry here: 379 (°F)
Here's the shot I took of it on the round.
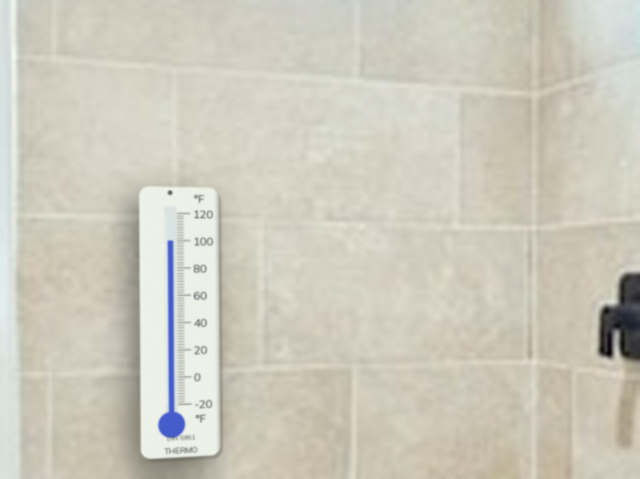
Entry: 100 (°F)
